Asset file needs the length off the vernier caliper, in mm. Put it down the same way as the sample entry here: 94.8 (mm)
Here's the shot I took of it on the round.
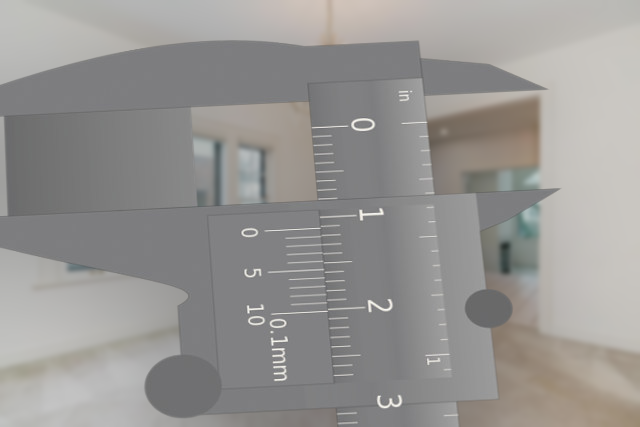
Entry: 11.2 (mm)
